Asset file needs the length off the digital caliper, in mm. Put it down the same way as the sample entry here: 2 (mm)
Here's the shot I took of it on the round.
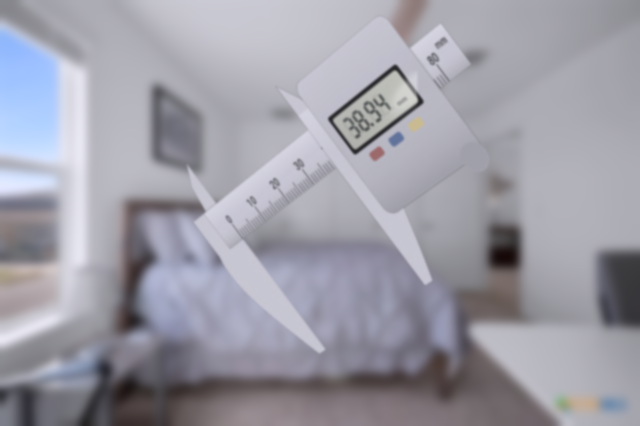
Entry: 38.94 (mm)
